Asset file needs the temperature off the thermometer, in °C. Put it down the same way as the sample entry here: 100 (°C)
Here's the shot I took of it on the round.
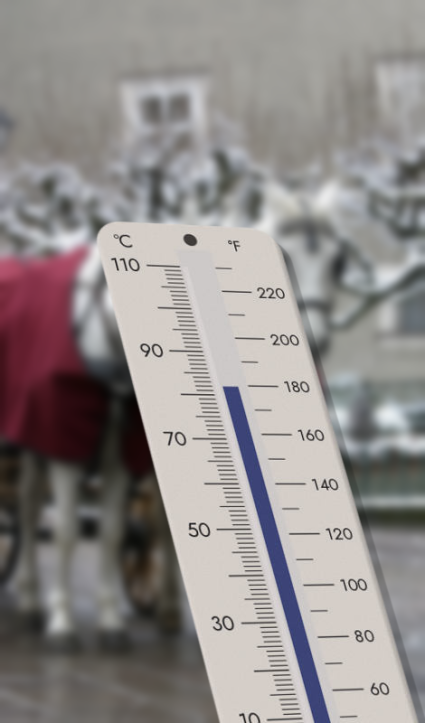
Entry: 82 (°C)
